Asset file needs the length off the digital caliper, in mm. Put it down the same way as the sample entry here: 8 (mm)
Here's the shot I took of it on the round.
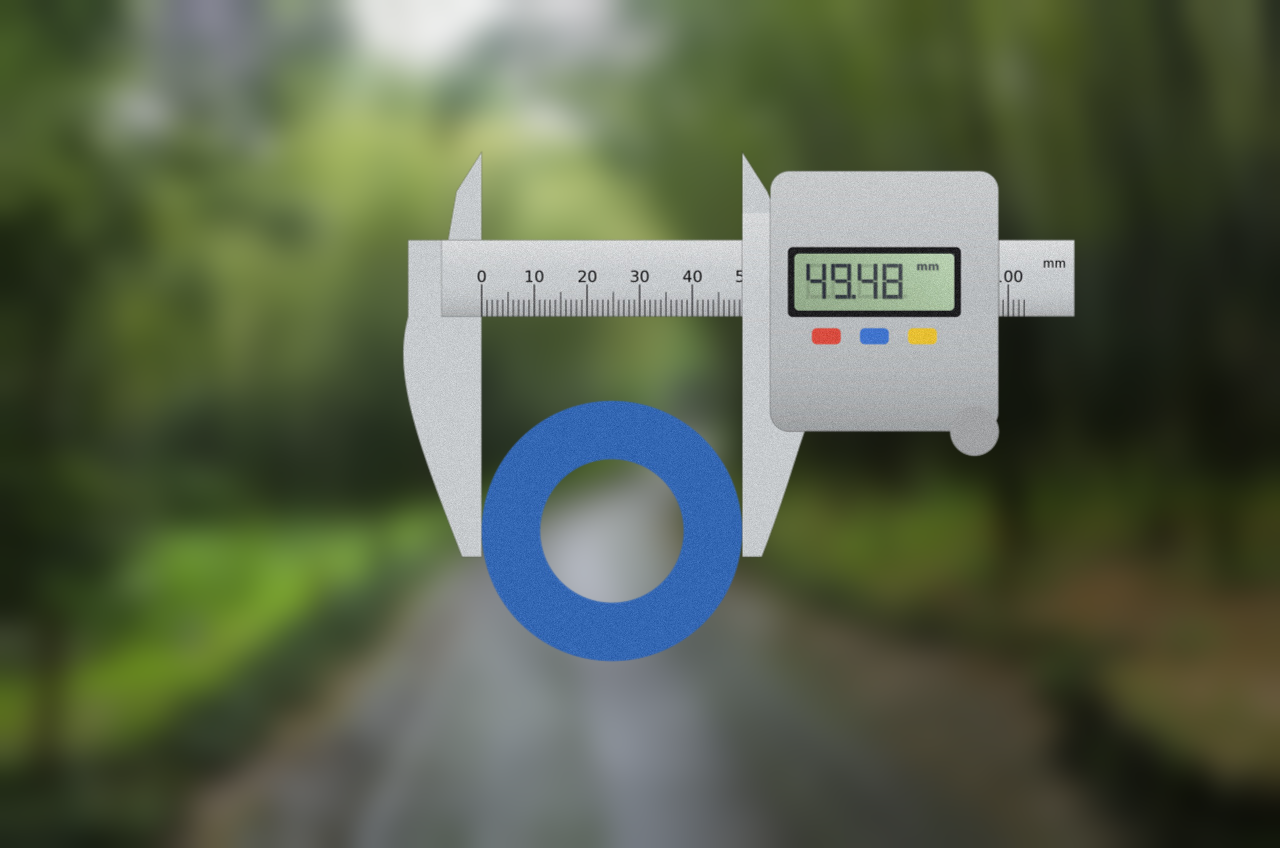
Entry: 49.48 (mm)
